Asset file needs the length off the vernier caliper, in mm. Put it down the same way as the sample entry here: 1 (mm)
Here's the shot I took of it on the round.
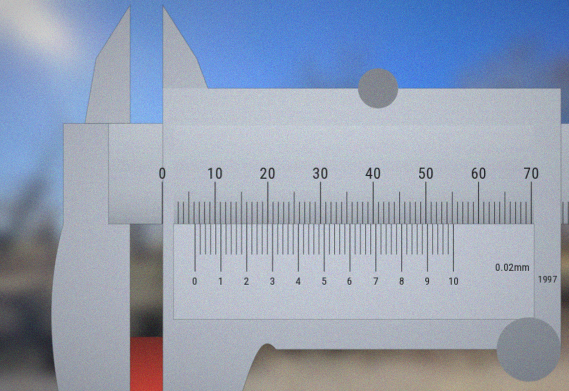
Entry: 6.2 (mm)
